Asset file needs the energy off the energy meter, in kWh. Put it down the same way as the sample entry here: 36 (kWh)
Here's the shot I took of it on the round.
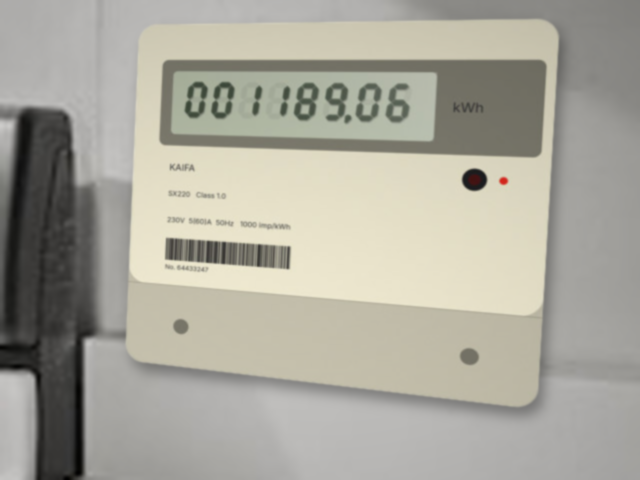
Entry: 1189.06 (kWh)
